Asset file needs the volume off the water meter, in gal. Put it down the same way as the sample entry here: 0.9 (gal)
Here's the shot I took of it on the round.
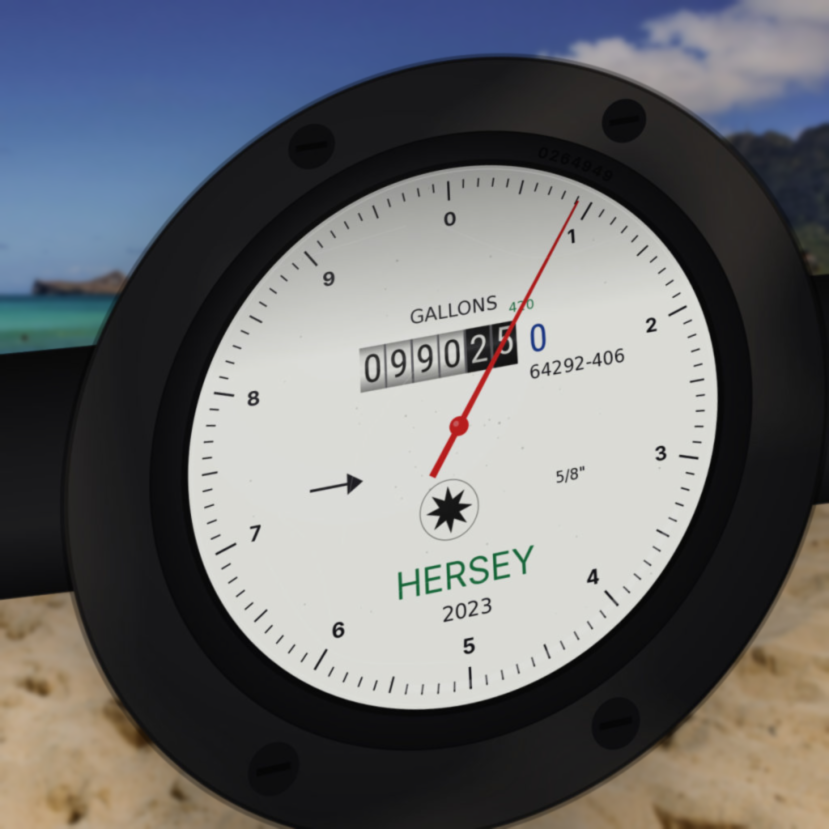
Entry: 990250.9 (gal)
